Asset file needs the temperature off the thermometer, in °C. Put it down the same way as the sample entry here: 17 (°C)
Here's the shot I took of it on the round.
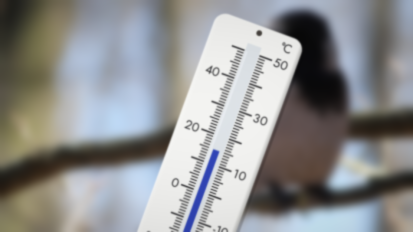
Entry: 15 (°C)
